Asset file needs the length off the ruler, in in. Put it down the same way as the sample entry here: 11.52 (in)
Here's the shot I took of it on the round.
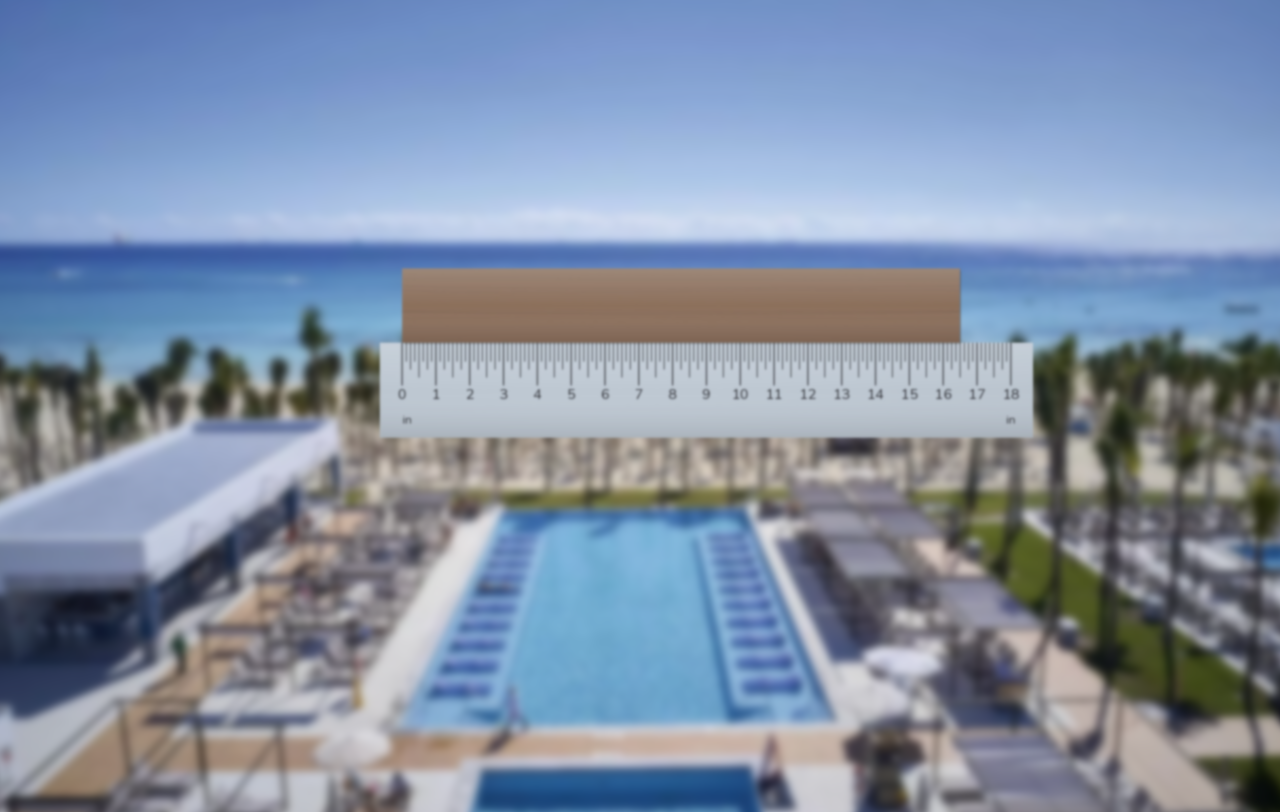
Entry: 16.5 (in)
